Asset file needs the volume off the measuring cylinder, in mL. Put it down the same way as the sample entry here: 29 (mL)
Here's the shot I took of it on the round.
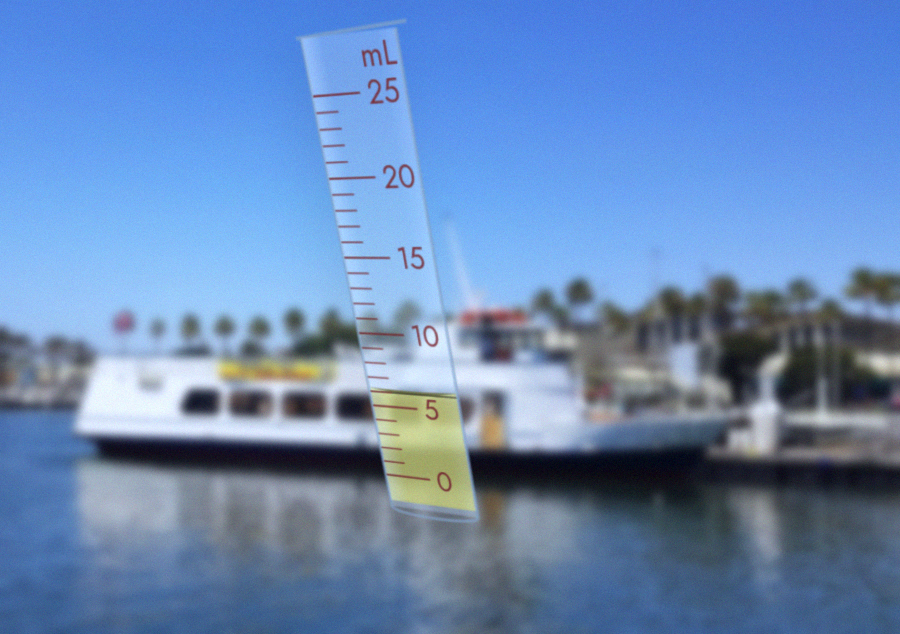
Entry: 6 (mL)
